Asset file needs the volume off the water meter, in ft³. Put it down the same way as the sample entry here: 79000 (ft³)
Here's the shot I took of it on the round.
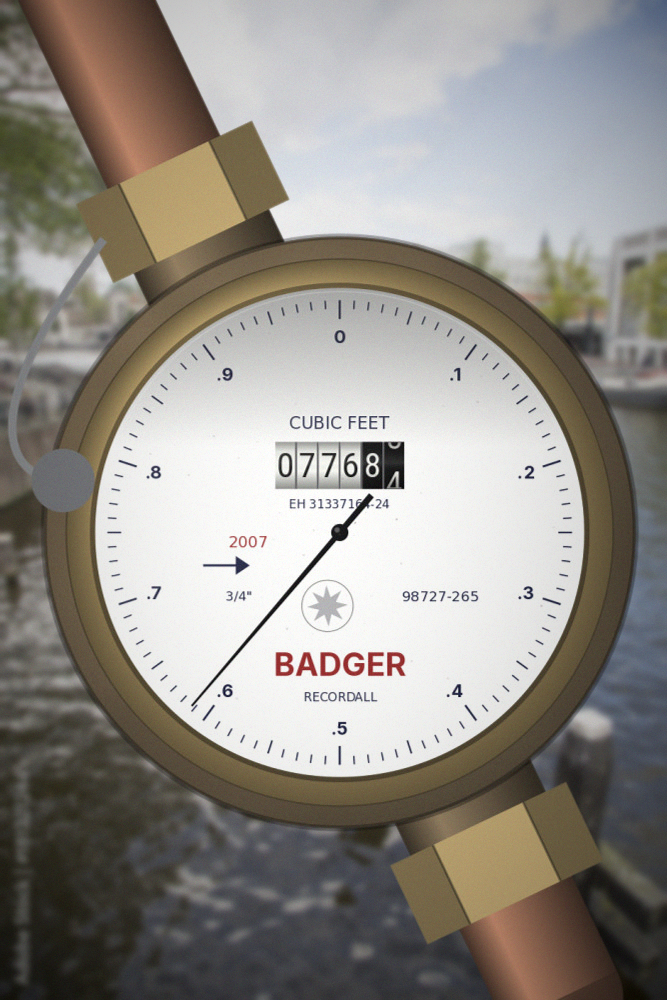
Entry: 77683.61 (ft³)
